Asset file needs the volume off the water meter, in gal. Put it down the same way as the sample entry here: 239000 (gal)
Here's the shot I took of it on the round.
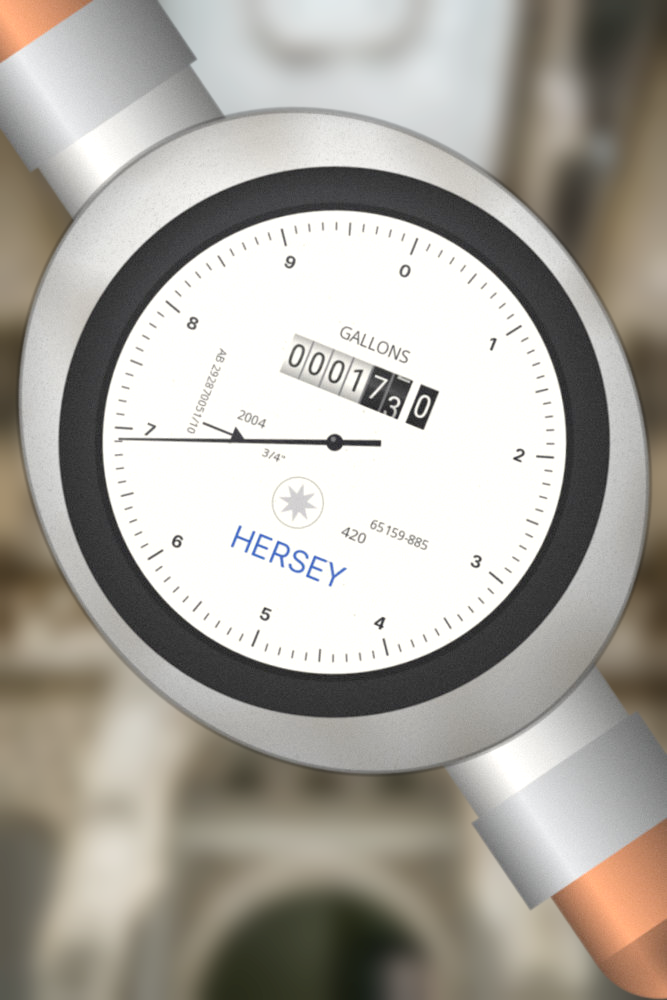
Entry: 1726.9 (gal)
